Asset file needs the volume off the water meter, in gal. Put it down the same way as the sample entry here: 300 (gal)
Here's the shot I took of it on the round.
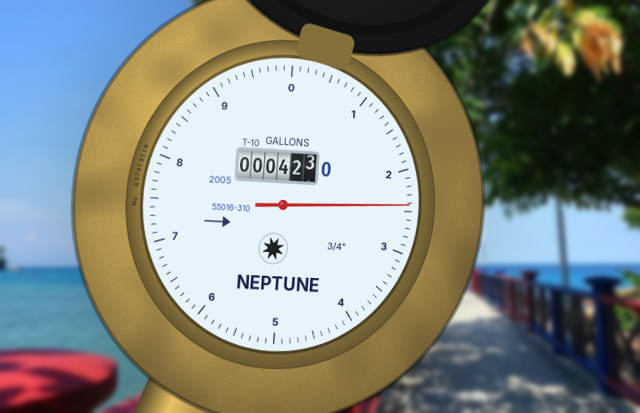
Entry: 4232.4 (gal)
